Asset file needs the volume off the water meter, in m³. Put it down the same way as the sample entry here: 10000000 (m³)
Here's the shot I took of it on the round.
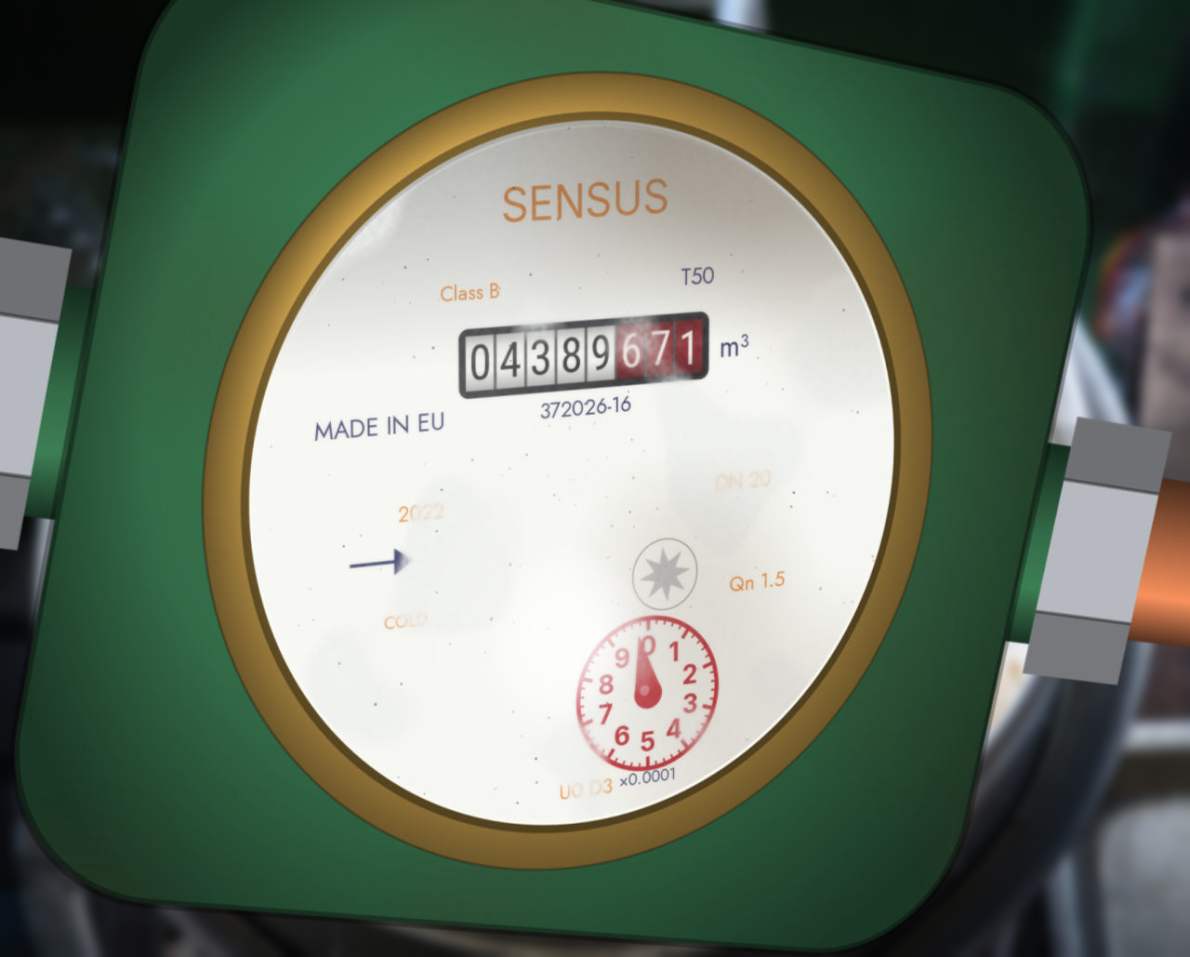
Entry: 4389.6709 (m³)
